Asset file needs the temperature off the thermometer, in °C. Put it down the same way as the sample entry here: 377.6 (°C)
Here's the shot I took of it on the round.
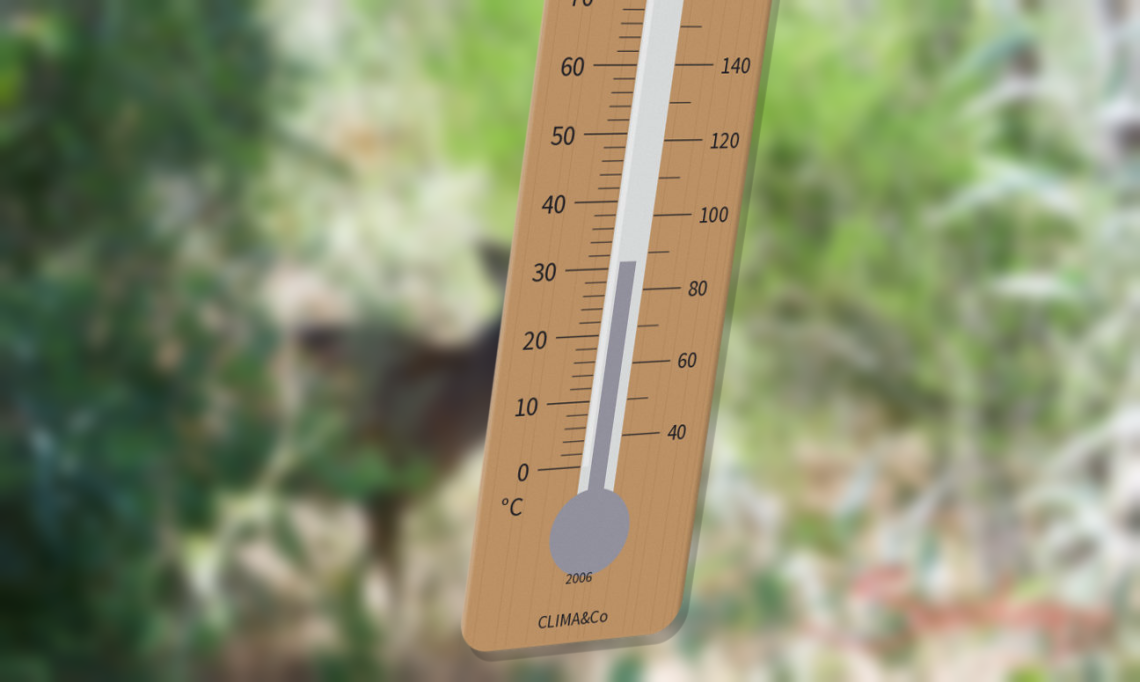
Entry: 31 (°C)
